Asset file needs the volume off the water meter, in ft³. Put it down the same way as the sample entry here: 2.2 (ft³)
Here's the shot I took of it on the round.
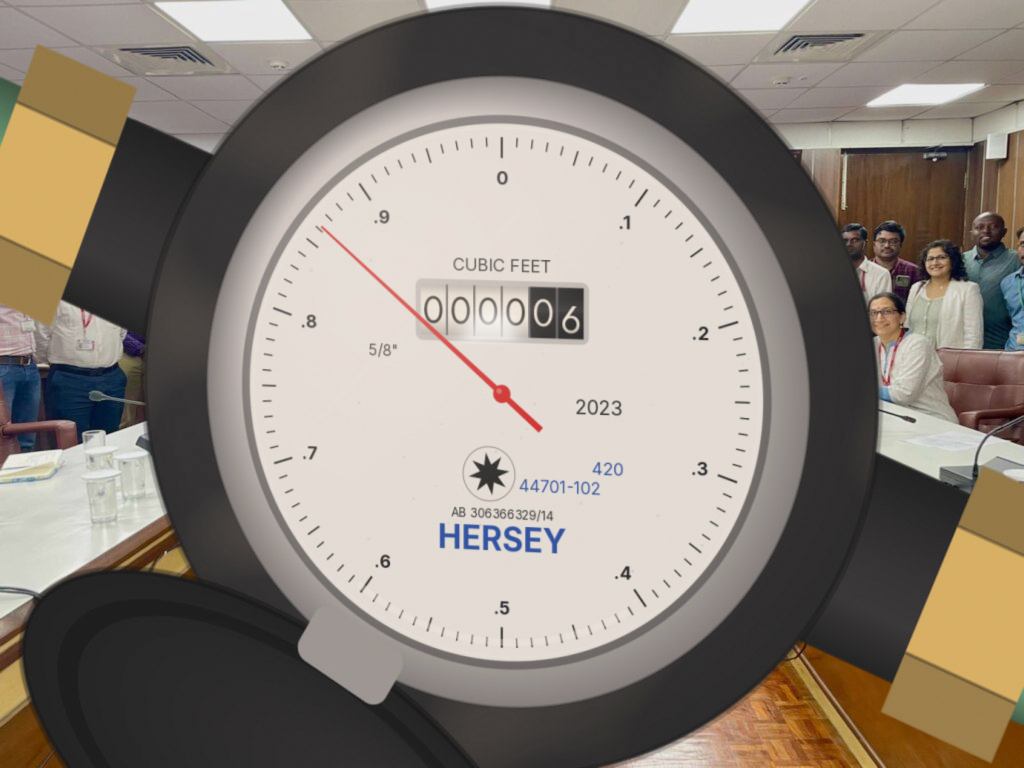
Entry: 5.86 (ft³)
